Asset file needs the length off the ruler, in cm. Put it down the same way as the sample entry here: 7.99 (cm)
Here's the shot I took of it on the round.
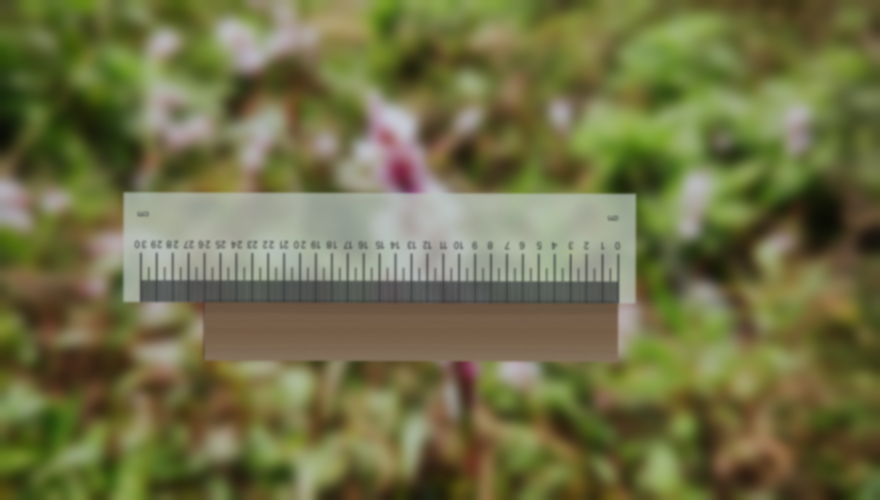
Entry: 26 (cm)
